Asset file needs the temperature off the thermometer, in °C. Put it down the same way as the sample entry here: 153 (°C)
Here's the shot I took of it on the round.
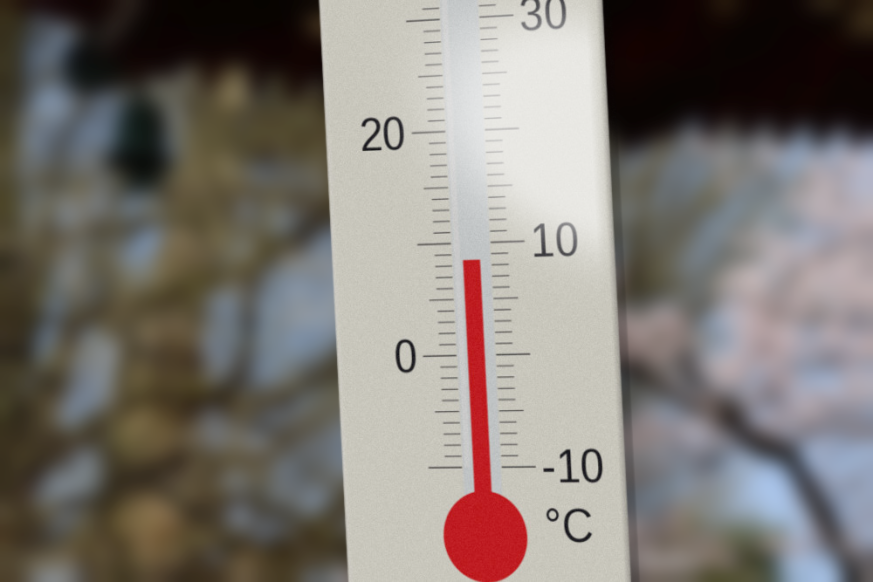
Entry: 8.5 (°C)
